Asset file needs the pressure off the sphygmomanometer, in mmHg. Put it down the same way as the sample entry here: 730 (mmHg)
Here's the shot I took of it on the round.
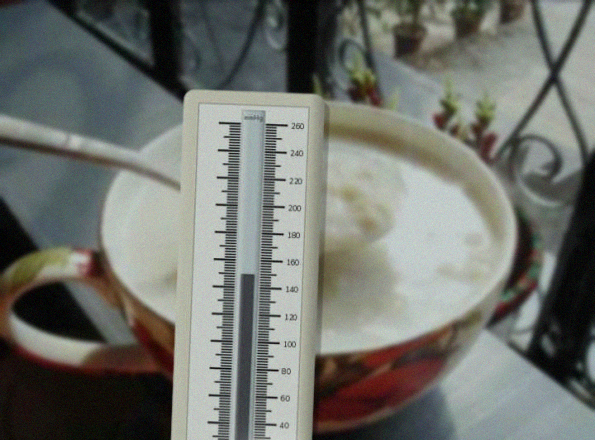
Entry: 150 (mmHg)
